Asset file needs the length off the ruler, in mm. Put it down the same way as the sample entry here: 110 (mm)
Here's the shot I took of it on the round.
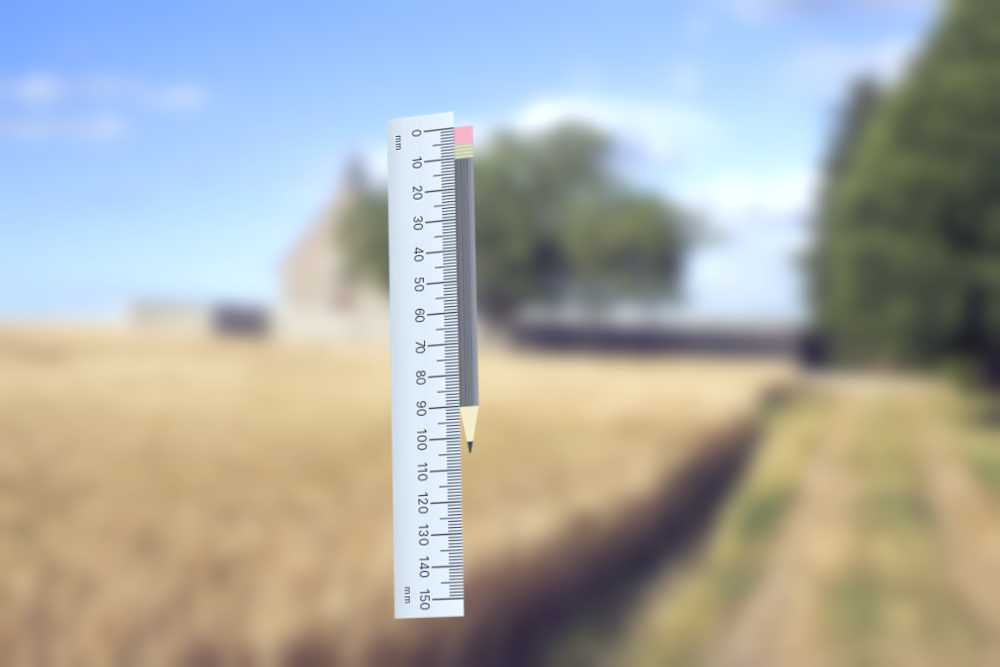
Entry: 105 (mm)
